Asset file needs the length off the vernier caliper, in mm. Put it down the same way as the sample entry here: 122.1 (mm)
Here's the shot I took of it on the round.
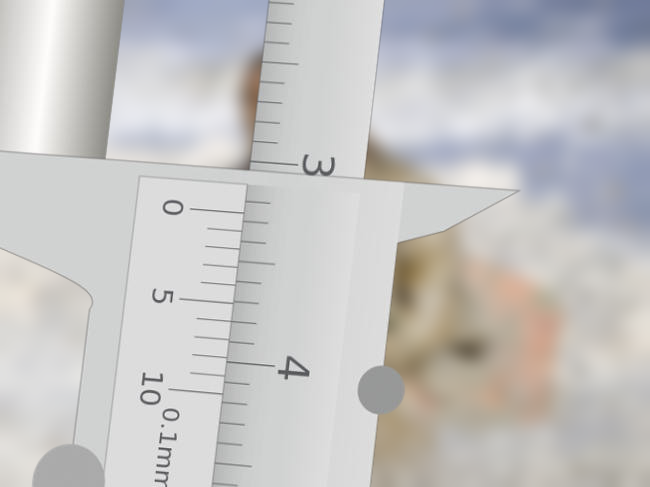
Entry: 32.6 (mm)
